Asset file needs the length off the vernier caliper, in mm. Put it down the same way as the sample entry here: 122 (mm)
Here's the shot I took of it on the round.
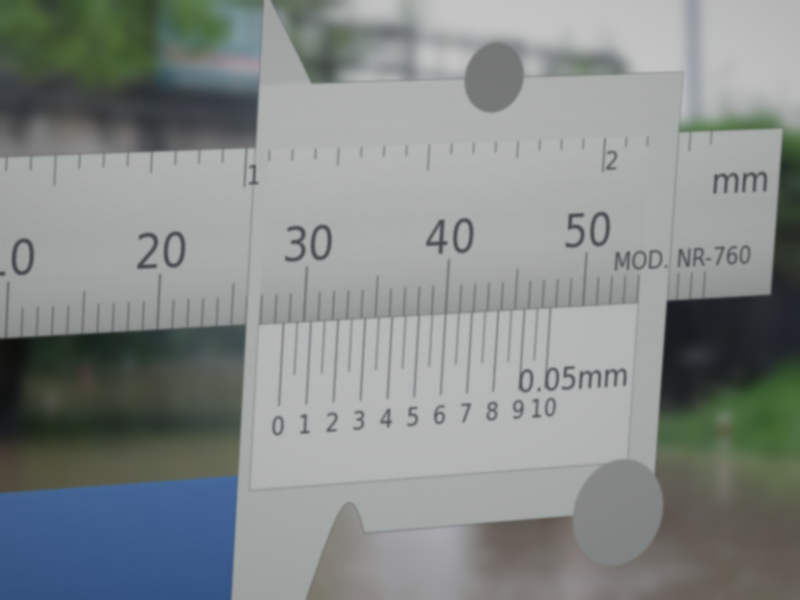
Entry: 28.6 (mm)
